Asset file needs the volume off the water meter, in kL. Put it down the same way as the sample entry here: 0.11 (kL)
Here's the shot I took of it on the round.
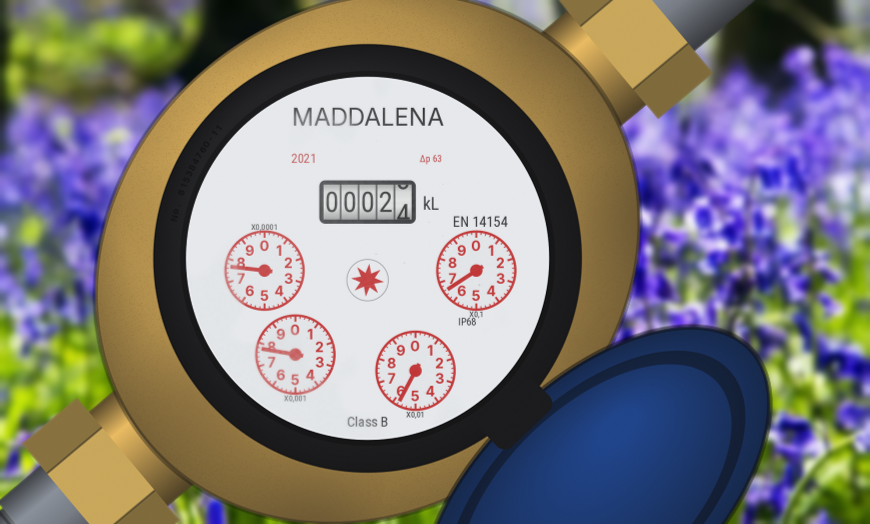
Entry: 23.6577 (kL)
